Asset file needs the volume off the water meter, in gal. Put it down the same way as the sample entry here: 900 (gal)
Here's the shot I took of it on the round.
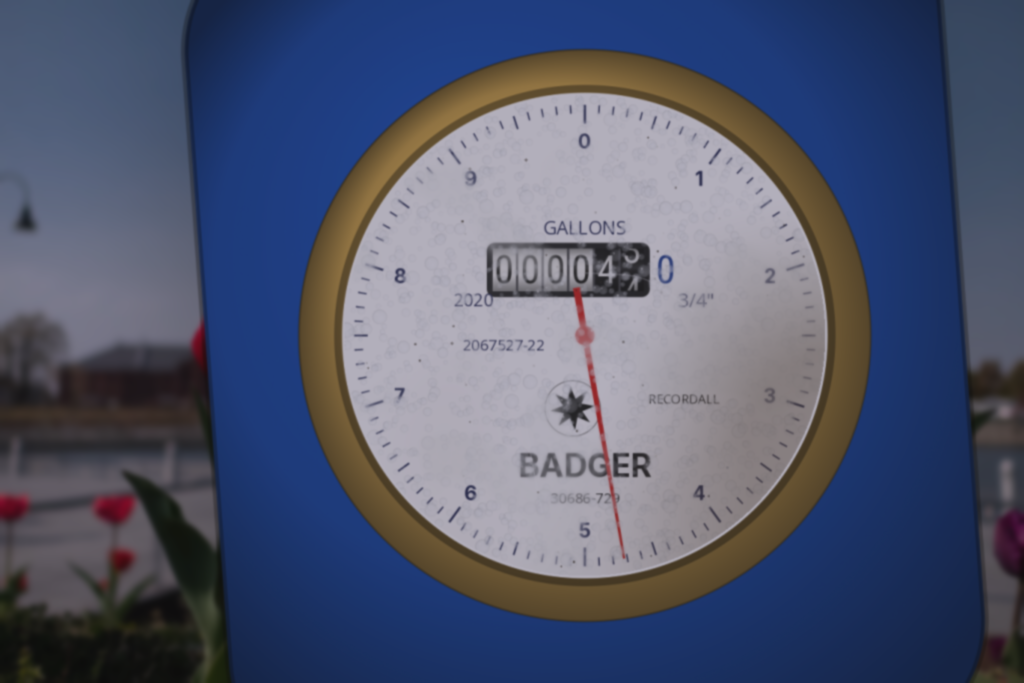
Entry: 434.7 (gal)
